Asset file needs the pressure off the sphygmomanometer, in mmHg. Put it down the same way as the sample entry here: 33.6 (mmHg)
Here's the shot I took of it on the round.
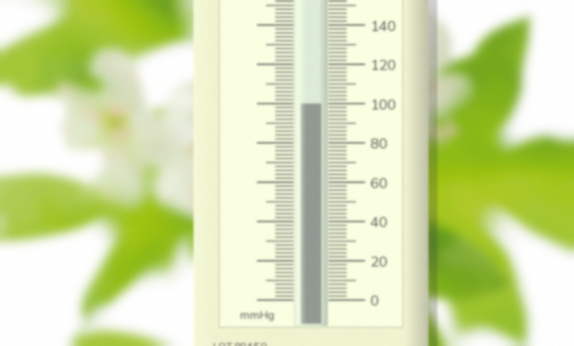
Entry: 100 (mmHg)
